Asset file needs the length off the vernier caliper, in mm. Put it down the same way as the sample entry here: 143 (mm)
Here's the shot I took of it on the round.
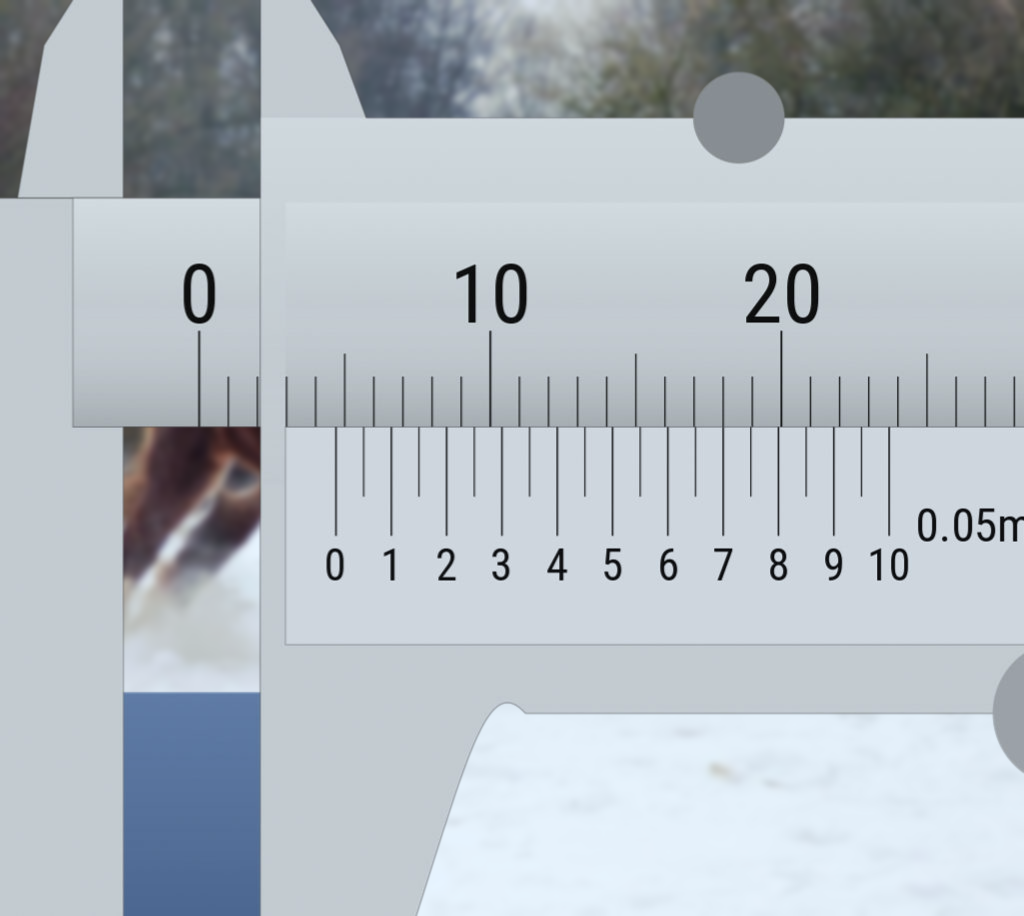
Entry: 4.70 (mm)
